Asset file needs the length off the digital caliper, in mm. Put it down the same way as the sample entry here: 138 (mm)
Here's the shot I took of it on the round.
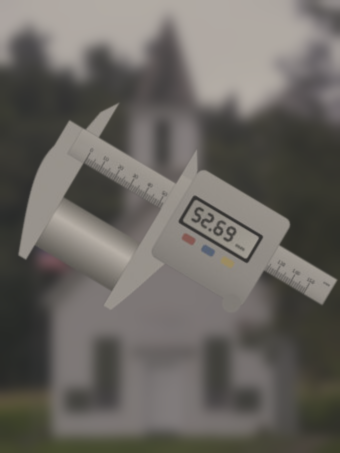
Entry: 52.69 (mm)
